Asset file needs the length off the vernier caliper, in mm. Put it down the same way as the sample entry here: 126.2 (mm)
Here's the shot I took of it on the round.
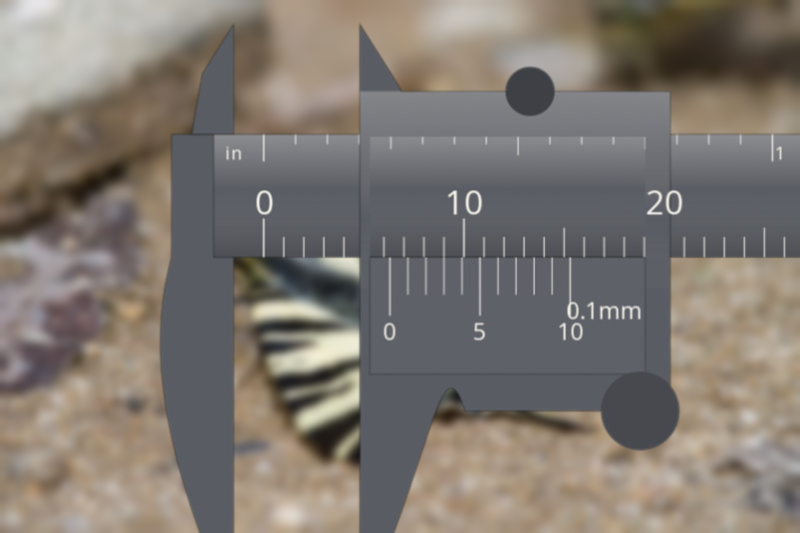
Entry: 6.3 (mm)
